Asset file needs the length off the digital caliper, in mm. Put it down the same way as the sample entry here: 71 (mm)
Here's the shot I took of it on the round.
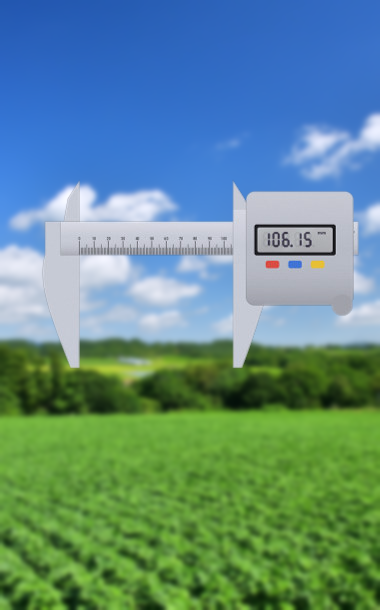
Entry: 106.15 (mm)
